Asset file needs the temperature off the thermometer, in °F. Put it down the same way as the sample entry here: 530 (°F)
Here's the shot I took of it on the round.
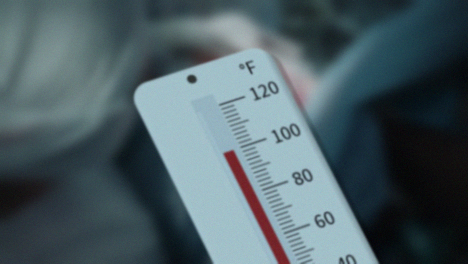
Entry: 100 (°F)
